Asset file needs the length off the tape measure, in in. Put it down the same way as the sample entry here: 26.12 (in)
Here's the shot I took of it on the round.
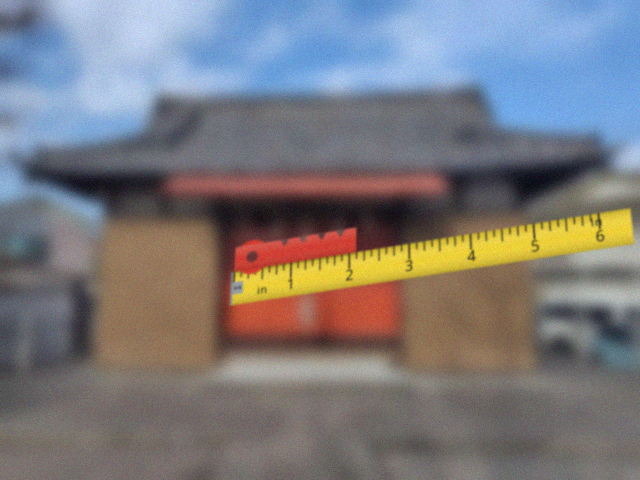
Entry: 2.125 (in)
